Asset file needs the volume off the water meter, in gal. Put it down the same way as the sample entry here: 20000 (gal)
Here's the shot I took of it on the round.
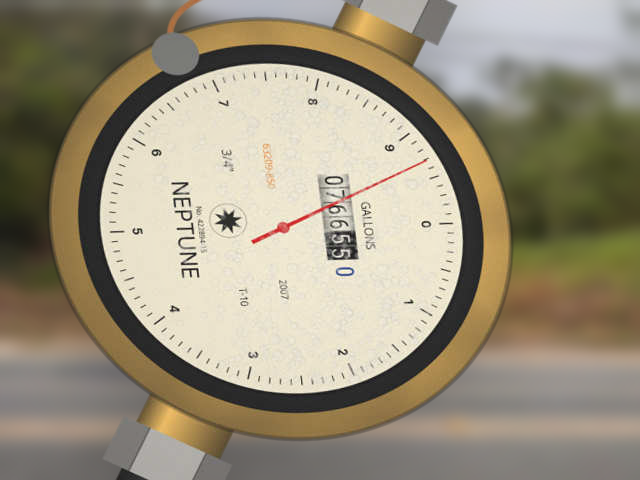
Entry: 766549.3 (gal)
